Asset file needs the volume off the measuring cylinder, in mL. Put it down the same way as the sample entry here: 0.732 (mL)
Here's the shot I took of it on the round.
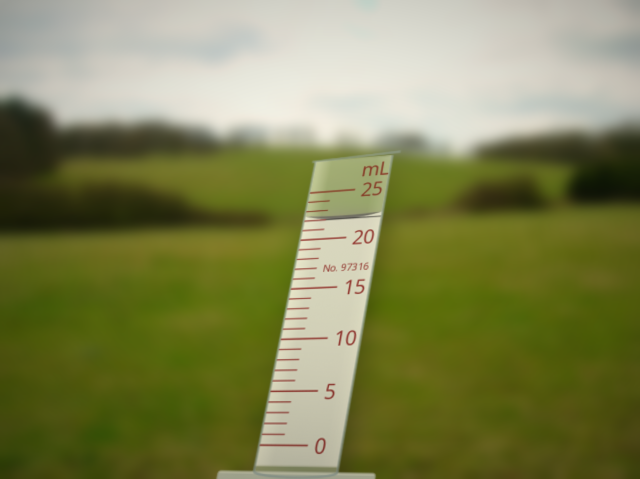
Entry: 22 (mL)
